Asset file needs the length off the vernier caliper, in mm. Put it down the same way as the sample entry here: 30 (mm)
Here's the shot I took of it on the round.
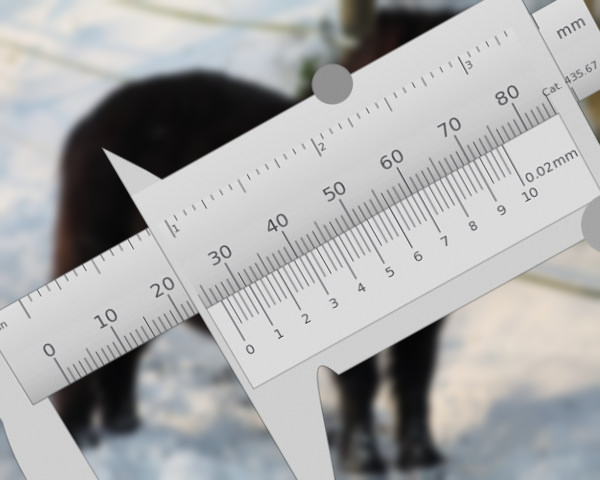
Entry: 26.6 (mm)
